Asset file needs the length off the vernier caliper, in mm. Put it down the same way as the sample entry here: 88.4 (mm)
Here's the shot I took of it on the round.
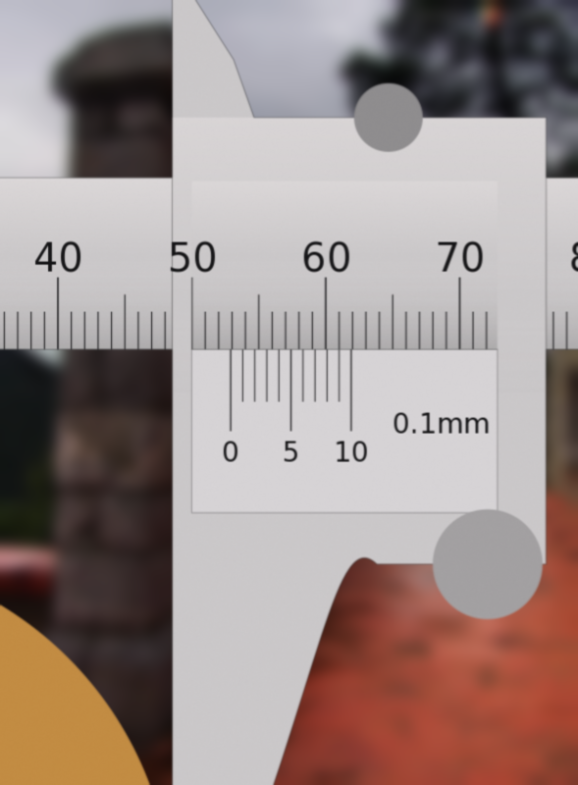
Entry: 52.9 (mm)
